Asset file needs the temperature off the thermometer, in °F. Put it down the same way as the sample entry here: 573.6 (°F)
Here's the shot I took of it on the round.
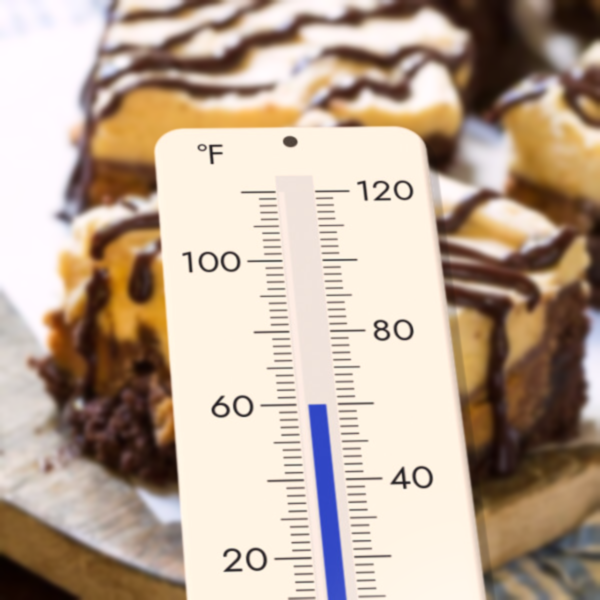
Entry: 60 (°F)
